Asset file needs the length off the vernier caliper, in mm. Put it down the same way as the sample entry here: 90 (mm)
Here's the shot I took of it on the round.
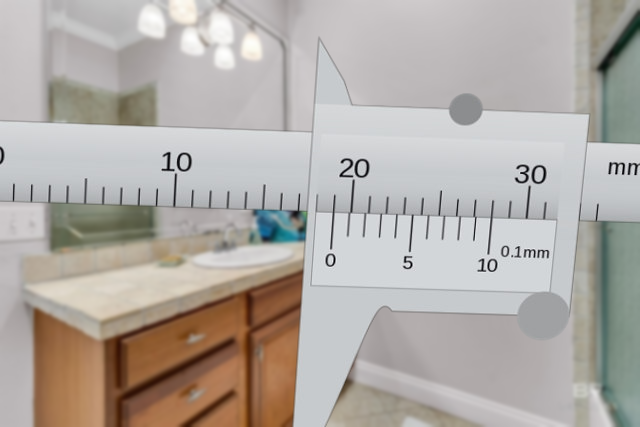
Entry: 19.0 (mm)
